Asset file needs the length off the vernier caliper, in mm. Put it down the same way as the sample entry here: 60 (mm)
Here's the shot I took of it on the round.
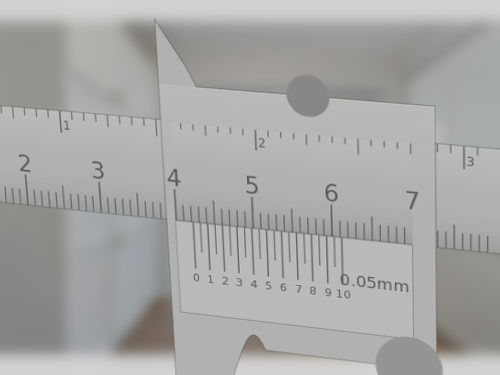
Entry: 42.2 (mm)
